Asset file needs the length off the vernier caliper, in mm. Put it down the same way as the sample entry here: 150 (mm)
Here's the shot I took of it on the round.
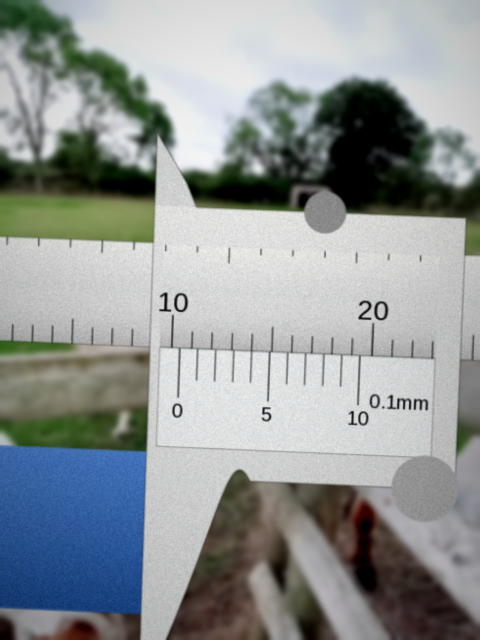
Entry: 10.4 (mm)
